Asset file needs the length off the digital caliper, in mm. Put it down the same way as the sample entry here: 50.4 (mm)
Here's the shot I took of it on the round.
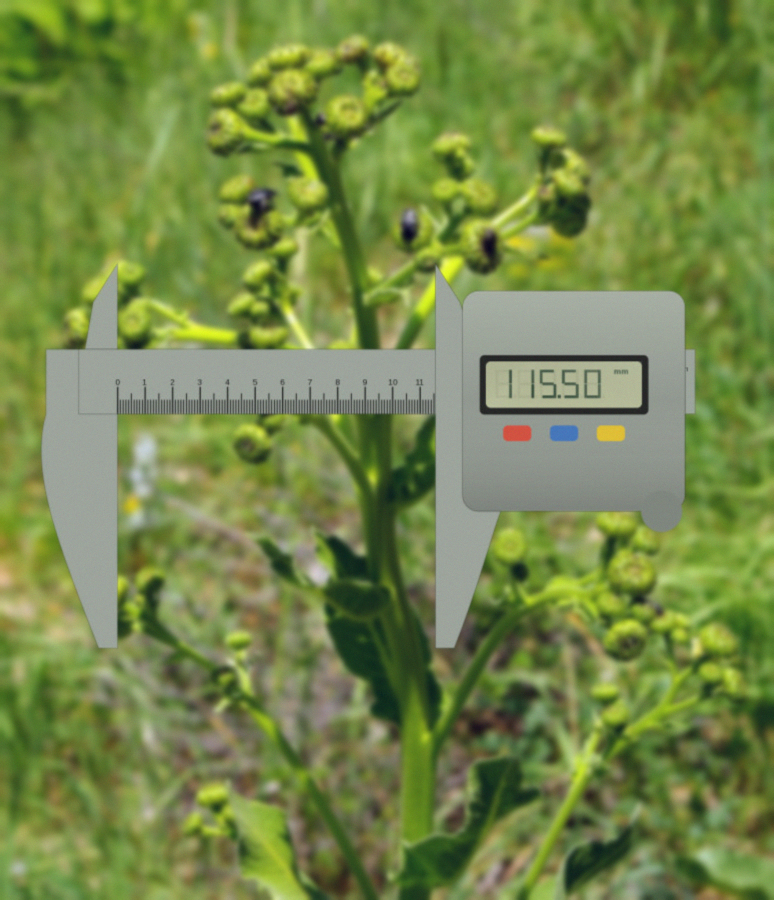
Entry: 115.50 (mm)
